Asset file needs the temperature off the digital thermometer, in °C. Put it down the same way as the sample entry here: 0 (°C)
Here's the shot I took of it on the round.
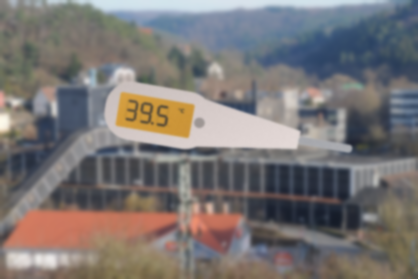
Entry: 39.5 (°C)
